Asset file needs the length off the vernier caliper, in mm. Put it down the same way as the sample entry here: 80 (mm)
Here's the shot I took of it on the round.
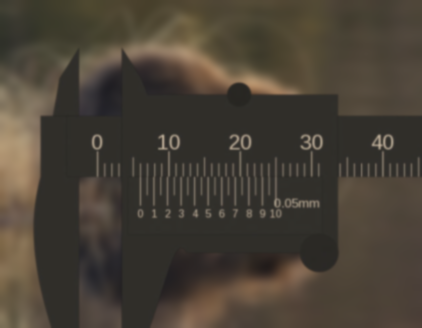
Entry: 6.0 (mm)
